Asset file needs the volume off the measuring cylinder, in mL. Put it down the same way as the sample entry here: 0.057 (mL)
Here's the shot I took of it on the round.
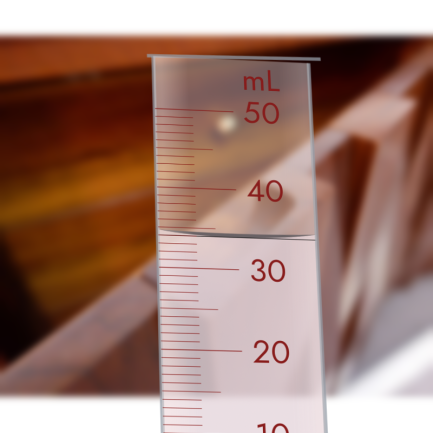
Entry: 34 (mL)
